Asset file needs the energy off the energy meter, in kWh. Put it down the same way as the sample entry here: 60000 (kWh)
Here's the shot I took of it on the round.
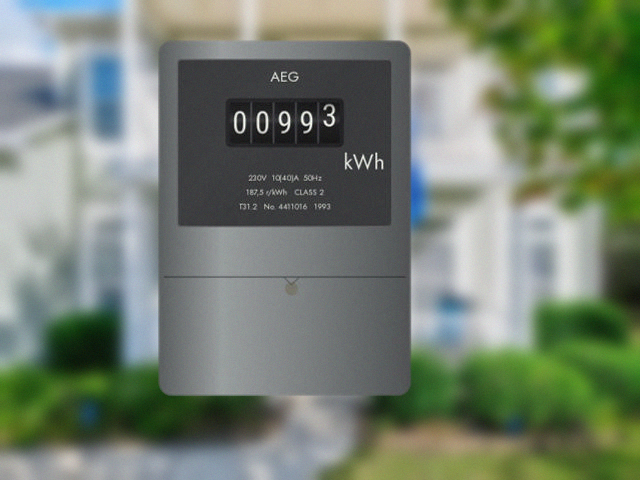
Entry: 993 (kWh)
